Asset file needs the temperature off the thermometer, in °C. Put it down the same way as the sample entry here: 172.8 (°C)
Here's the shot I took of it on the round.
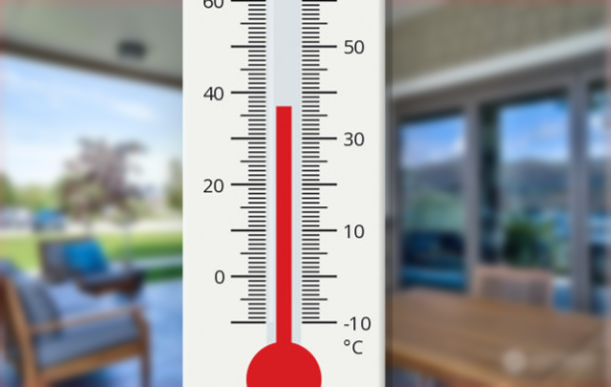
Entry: 37 (°C)
